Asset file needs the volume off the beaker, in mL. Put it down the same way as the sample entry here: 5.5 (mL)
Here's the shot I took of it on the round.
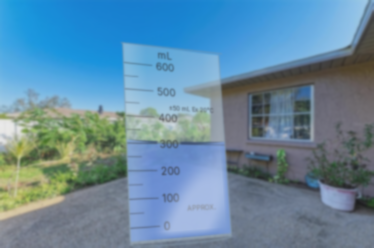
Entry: 300 (mL)
